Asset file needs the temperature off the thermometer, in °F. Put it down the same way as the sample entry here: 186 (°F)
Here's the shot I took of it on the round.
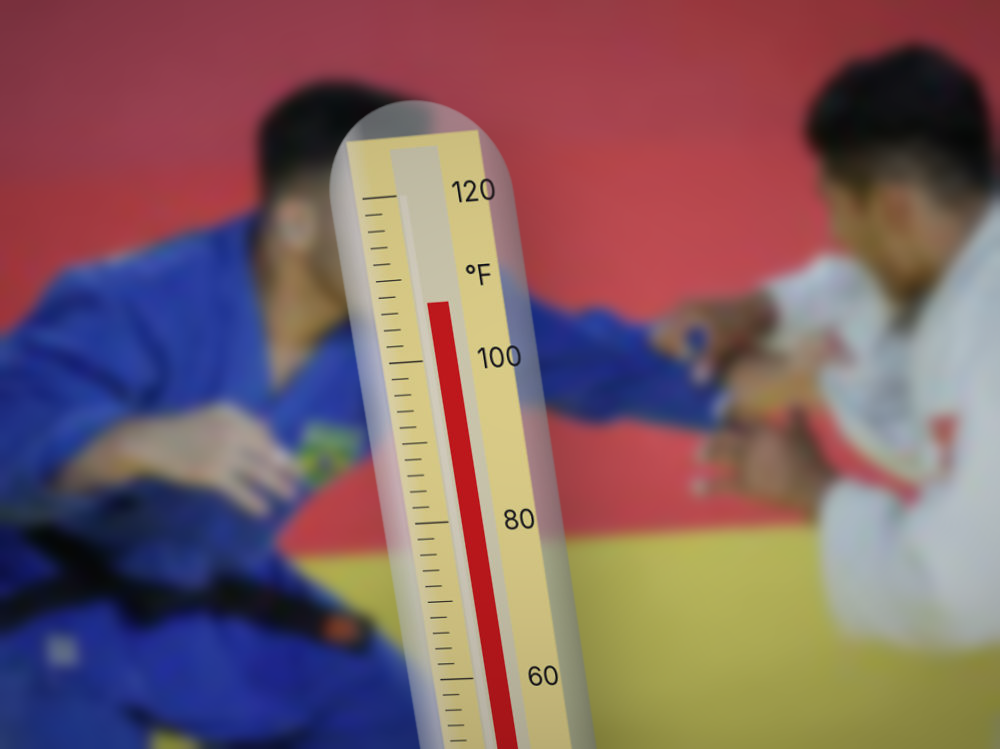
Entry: 107 (°F)
